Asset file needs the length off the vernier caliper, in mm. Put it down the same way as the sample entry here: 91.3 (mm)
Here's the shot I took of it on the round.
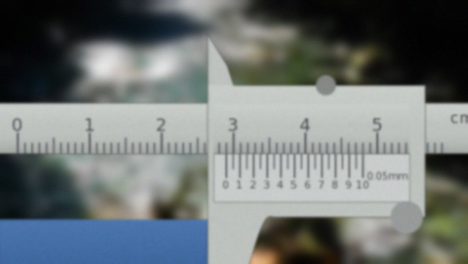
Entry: 29.0 (mm)
